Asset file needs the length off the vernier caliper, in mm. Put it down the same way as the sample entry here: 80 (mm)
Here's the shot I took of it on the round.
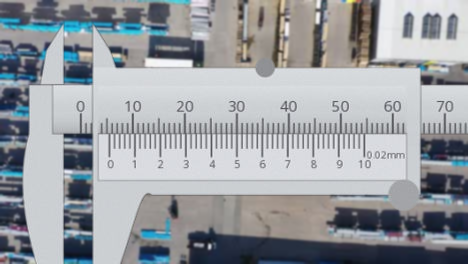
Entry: 5.5 (mm)
